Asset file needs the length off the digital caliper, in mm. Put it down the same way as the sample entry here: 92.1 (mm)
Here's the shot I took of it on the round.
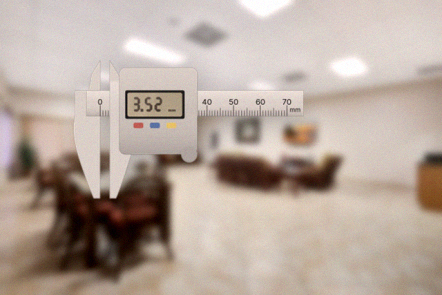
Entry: 3.52 (mm)
